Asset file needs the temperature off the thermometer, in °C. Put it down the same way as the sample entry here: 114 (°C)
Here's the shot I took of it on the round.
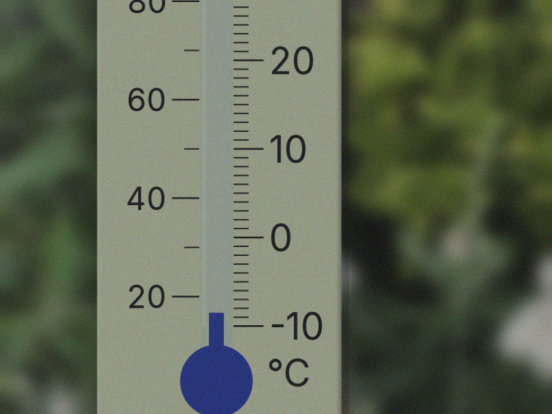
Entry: -8.5 (°C)
